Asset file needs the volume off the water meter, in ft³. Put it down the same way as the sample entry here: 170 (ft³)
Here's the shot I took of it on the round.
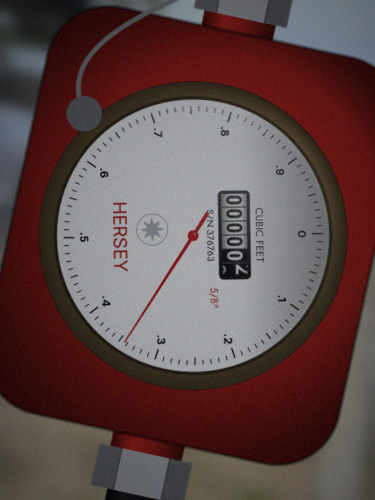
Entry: 2.34 (ft³)
